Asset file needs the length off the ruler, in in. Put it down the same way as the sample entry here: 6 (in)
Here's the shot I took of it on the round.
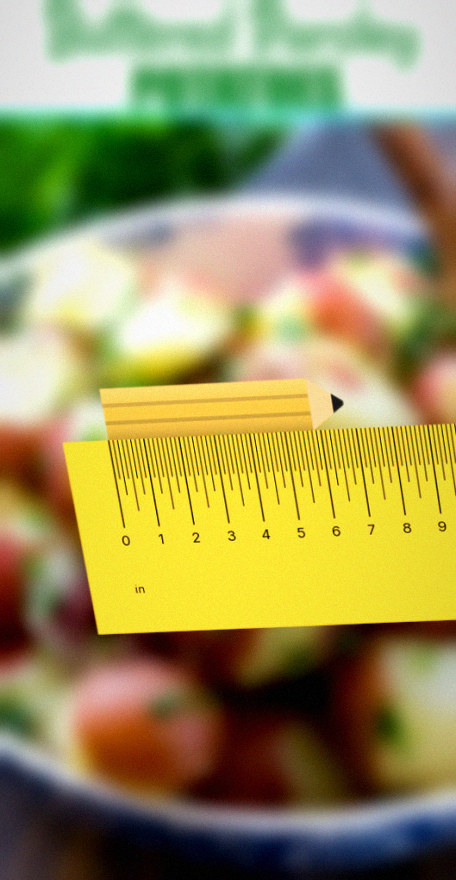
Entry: 6.75 (in)
